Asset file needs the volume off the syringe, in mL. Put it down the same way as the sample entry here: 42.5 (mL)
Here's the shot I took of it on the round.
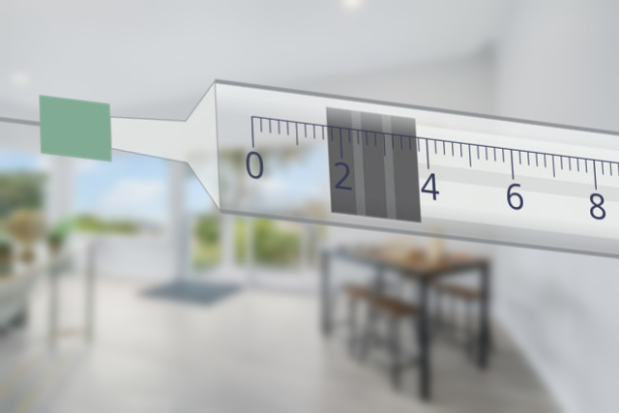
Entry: 1.7 (mL)
